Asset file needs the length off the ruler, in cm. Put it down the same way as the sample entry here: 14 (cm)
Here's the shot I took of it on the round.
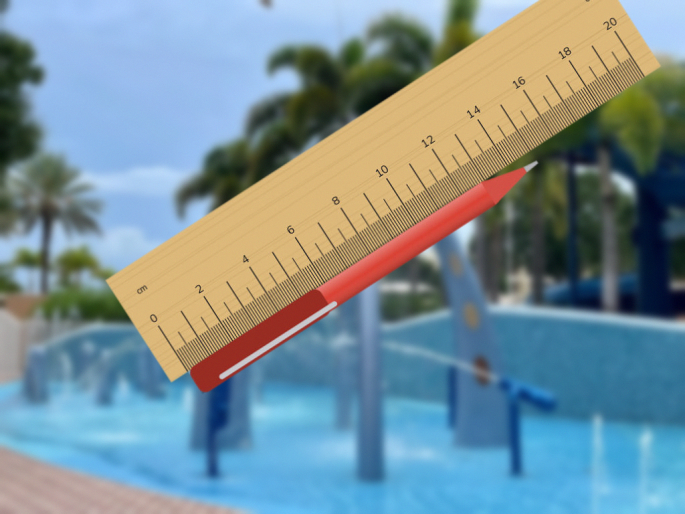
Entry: 15 (cm)
